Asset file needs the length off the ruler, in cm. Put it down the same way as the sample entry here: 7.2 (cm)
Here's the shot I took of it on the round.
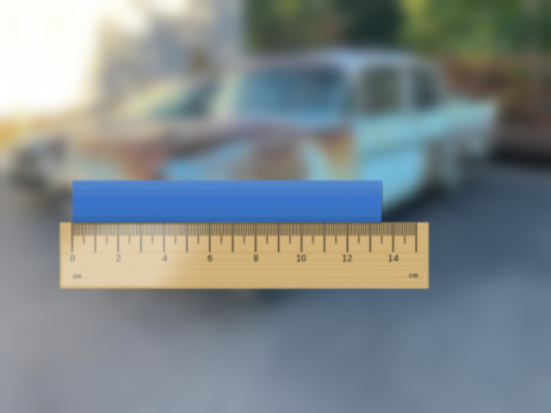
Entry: 13.5 (cm)
